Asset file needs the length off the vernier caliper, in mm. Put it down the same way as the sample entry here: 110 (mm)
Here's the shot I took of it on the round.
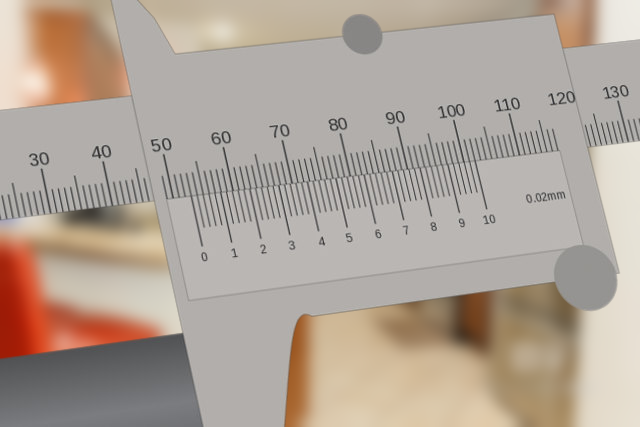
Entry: 53.0 (mm)
